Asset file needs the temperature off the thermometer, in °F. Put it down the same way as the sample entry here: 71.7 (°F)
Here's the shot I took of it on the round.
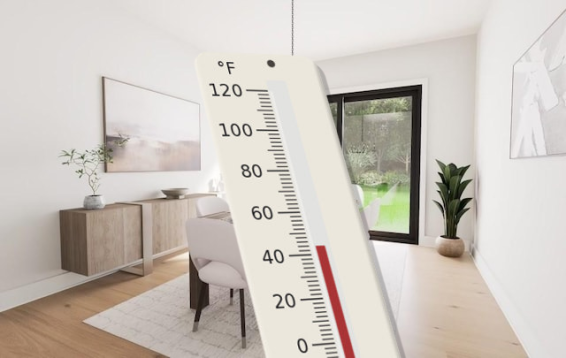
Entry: 44 (°F)
